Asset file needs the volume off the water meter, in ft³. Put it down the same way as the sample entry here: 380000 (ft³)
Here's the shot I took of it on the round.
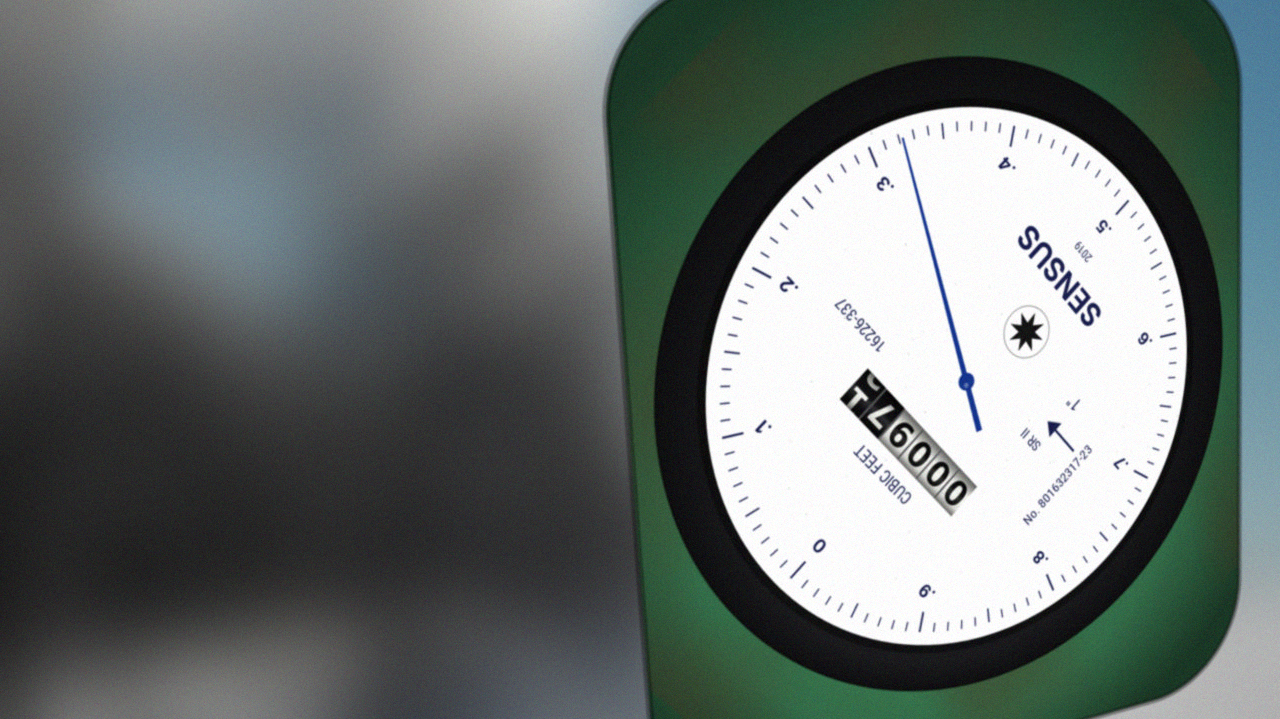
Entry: 971.32 (ft³)
